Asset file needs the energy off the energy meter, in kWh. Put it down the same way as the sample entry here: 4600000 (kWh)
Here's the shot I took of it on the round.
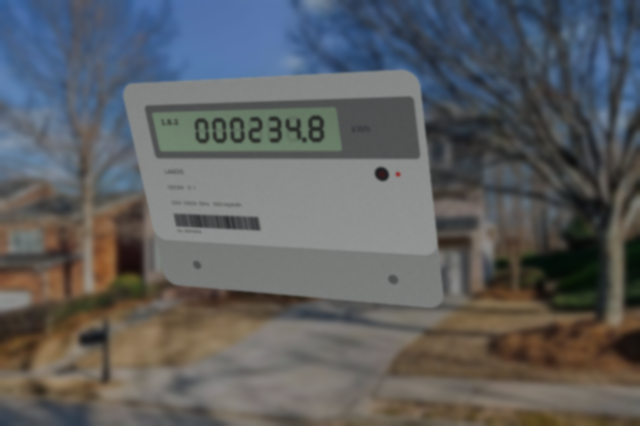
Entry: 234.8 (kWh)
